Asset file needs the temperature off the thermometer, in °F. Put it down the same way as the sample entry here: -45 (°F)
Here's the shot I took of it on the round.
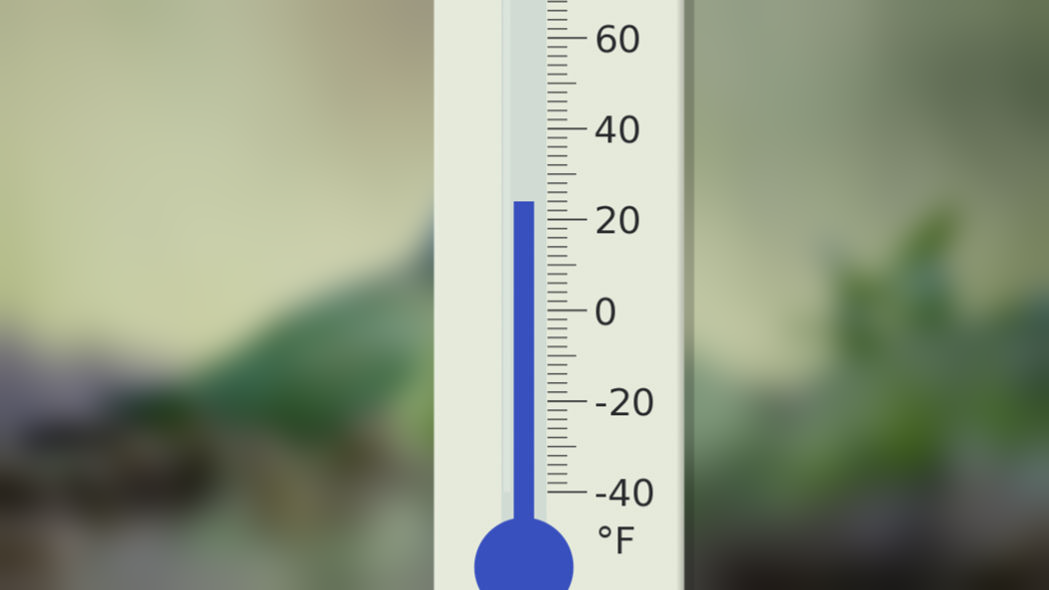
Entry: 24 (°F)
